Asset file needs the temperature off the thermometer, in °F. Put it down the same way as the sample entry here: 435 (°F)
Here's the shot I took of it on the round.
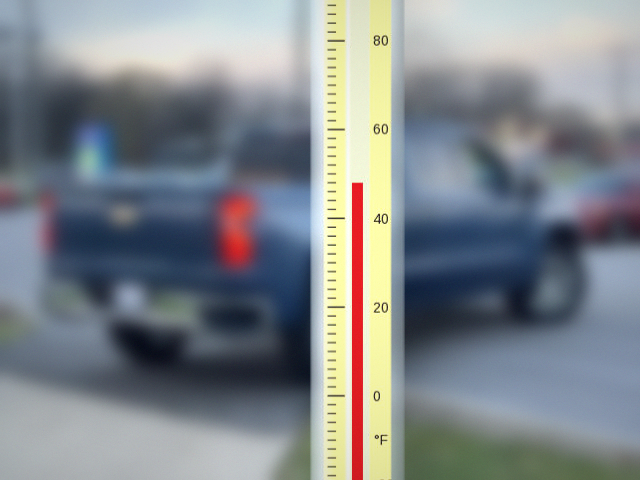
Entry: 48 (°F)
